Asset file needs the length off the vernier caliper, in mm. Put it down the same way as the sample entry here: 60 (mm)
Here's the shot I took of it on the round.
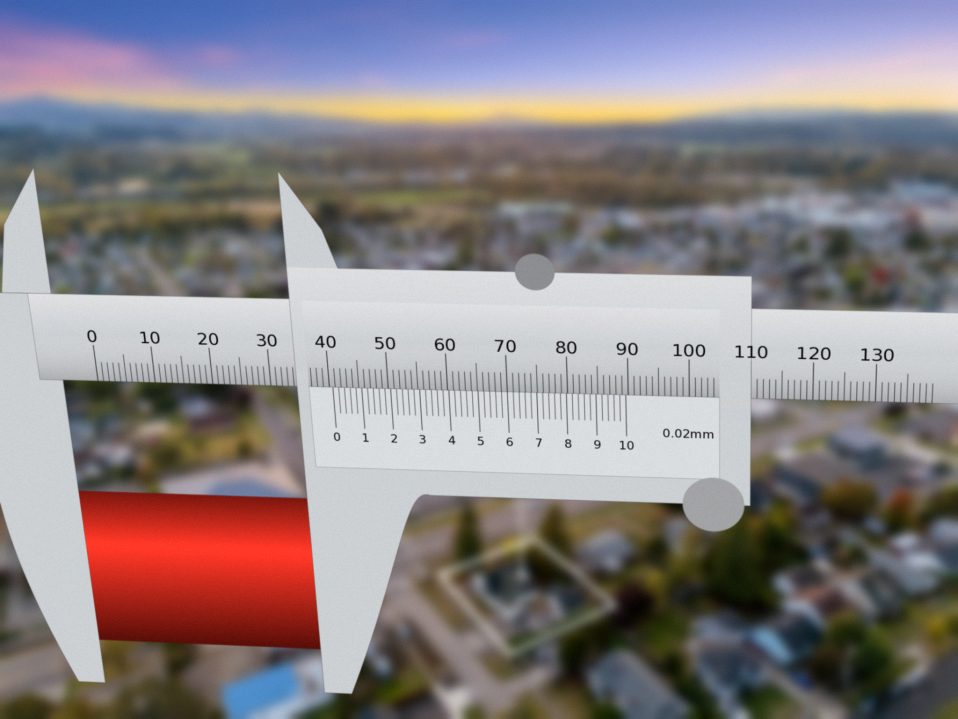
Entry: 40.6 (mm)
